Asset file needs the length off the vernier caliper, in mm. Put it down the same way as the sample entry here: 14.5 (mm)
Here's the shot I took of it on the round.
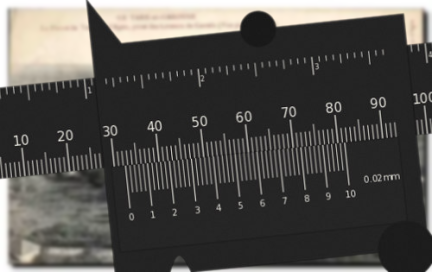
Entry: 32.5 (mm)
